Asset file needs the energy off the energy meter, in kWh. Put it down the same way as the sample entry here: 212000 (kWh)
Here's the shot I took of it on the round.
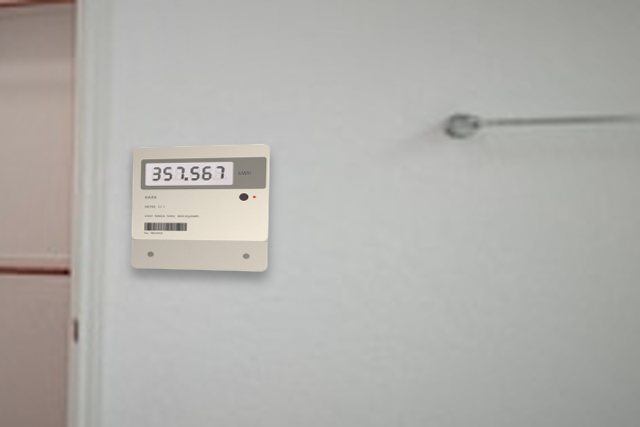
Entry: 357.567 (kWh)
